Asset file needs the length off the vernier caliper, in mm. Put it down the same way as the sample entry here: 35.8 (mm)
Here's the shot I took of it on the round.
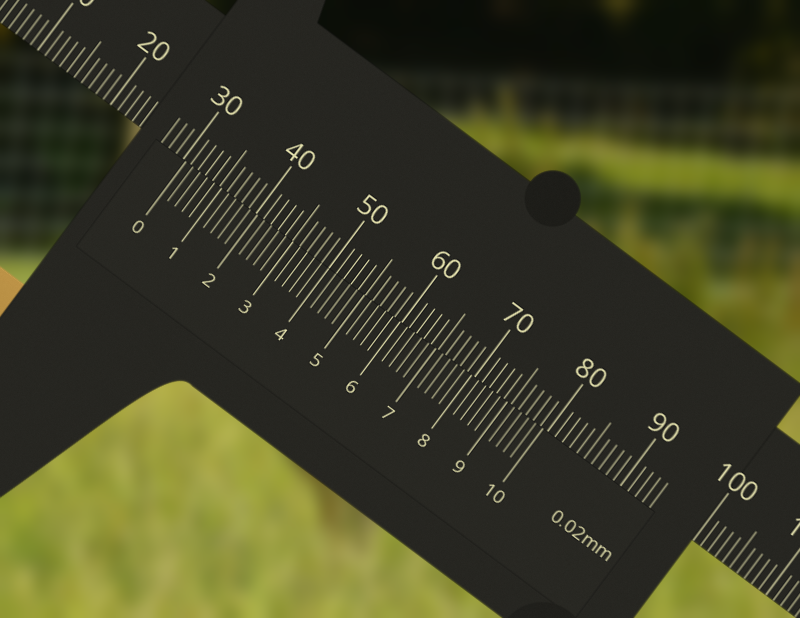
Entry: 30.4 (mm)
